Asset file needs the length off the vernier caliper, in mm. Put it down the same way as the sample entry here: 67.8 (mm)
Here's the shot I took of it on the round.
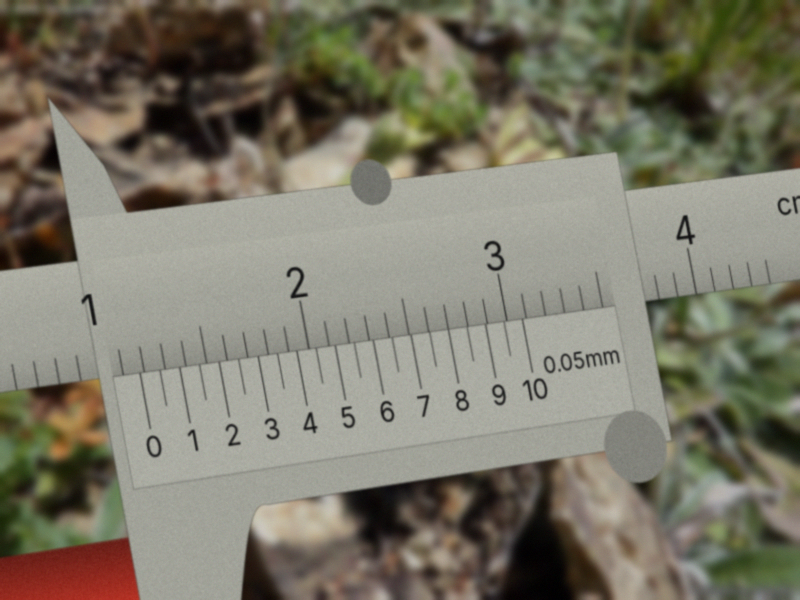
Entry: 11.8 (mm)
